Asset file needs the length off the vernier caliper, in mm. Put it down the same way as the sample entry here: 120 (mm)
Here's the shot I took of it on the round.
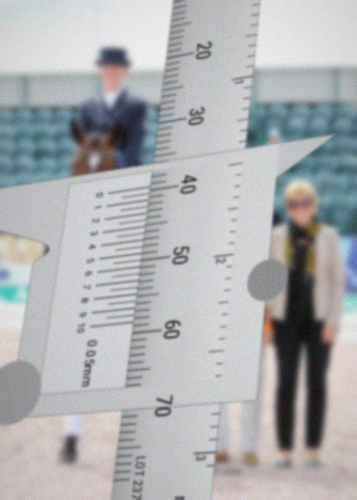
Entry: 39.5 (mm)
